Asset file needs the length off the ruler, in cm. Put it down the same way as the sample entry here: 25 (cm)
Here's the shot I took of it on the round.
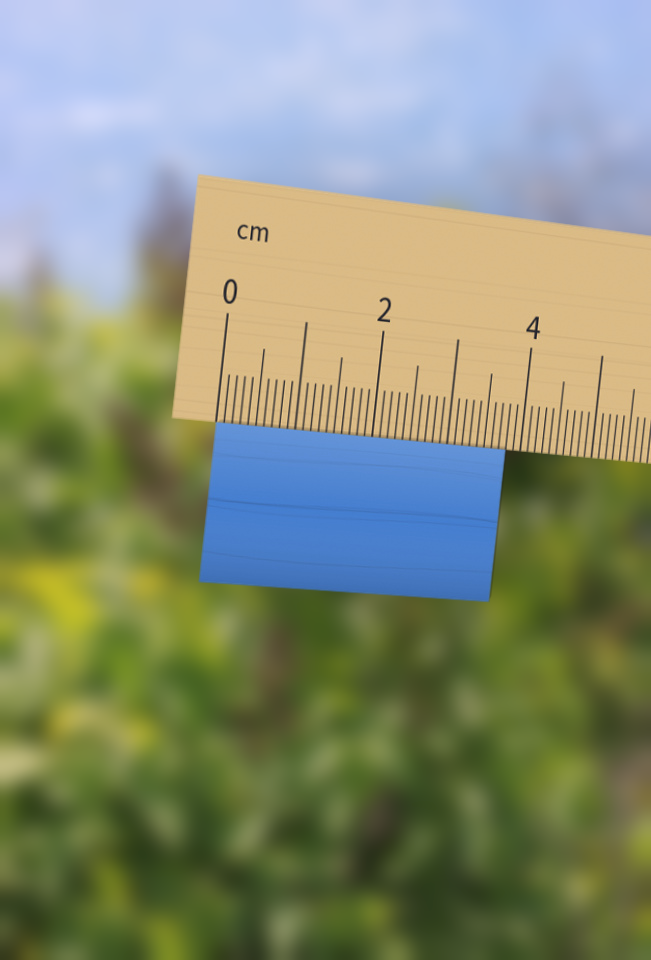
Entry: 3.8 (cm)
